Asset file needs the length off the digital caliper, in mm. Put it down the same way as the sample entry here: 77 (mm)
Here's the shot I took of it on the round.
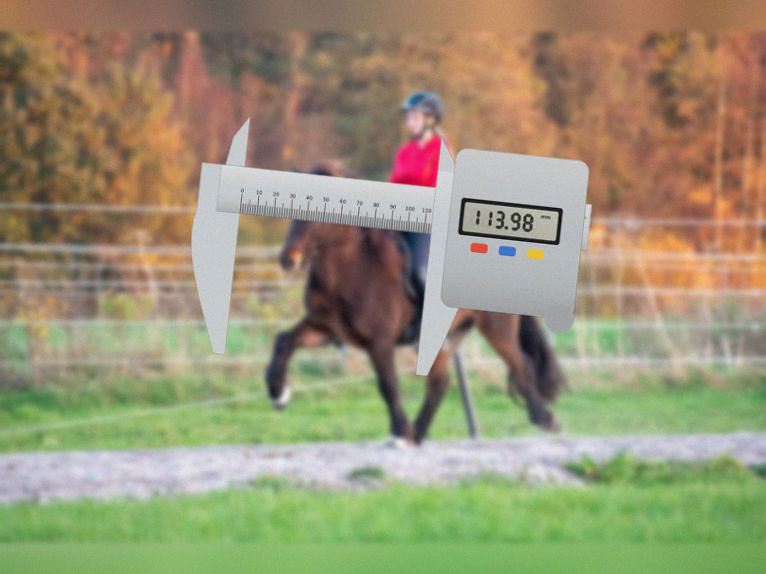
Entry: 113.98 (mm)
